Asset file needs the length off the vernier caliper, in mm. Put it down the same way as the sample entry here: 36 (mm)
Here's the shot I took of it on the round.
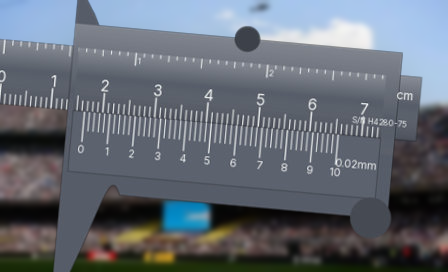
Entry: 16.5 (mm)
